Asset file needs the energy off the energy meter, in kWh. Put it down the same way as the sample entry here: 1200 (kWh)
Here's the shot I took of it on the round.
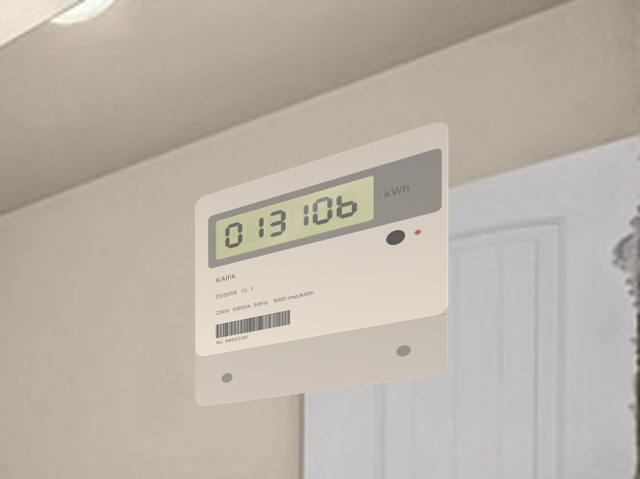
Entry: 13106 (kWh)
